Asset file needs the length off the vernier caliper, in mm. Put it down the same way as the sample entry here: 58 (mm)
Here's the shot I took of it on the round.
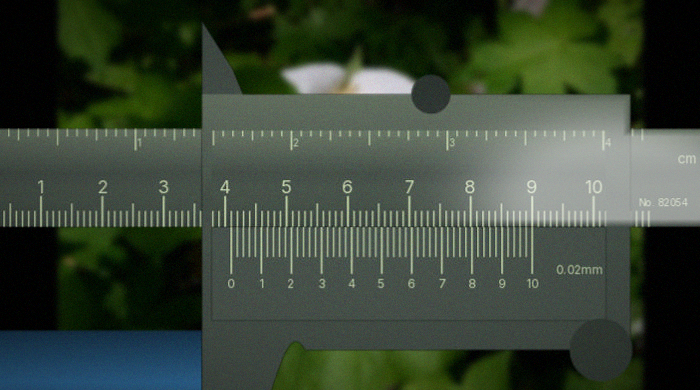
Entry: 41.0 (mm)
